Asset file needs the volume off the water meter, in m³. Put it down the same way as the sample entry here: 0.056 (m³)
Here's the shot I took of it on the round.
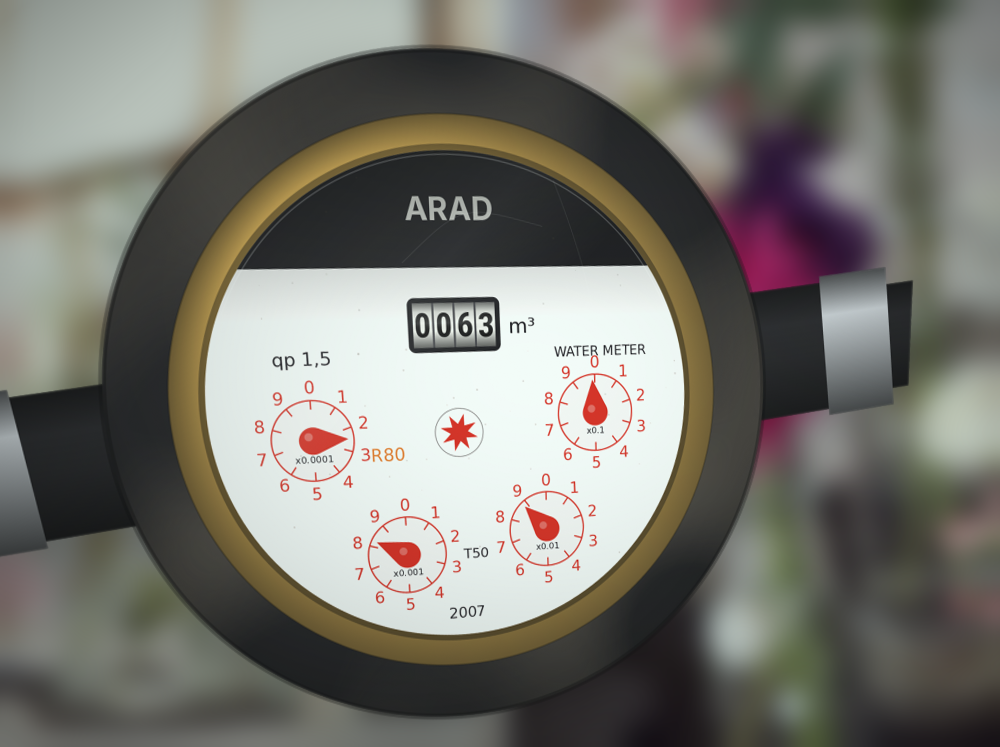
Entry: 62.9882 (m³)
